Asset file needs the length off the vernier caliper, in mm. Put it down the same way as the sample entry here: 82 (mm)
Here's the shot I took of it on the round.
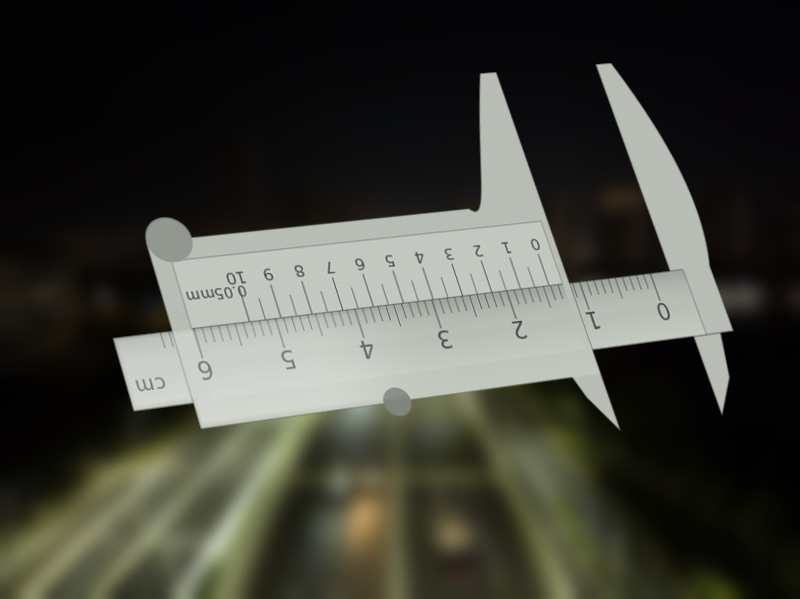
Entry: 14.2 (mm)
